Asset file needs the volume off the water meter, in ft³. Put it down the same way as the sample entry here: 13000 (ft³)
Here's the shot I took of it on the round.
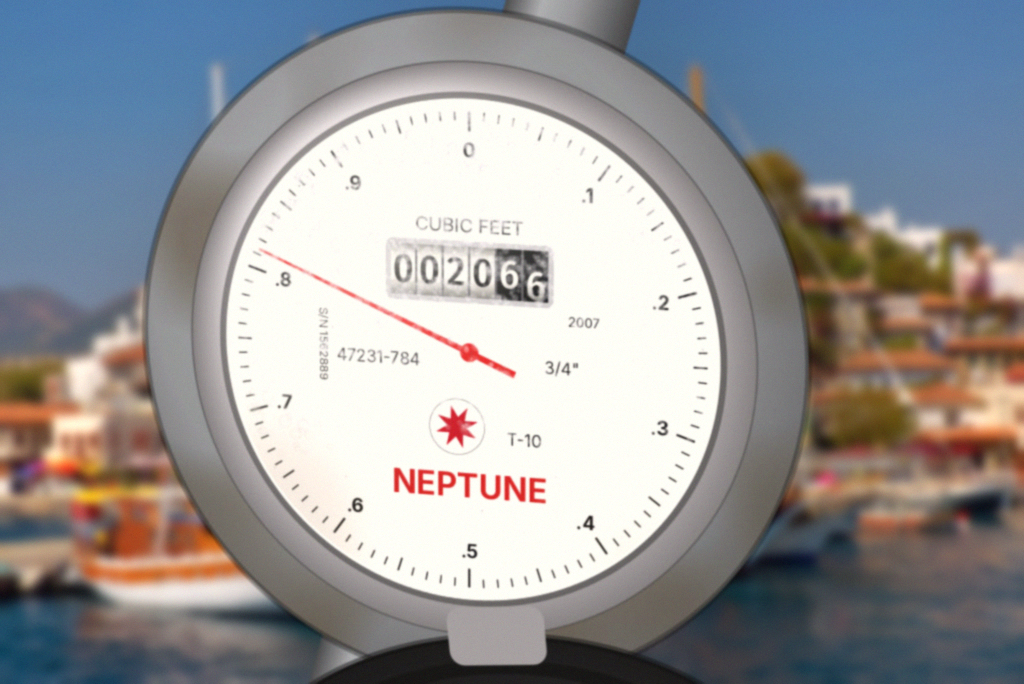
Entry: 2065.81 (ft³)
